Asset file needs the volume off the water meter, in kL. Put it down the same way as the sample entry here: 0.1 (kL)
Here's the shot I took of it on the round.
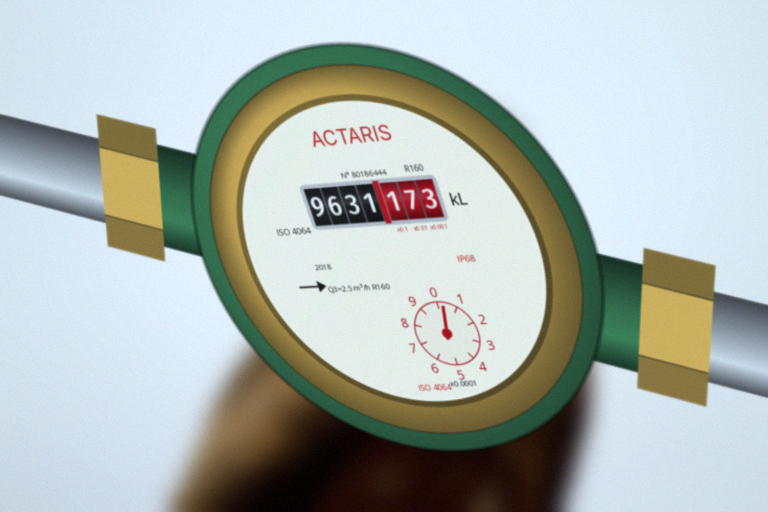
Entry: 9631.1730 (kL)
